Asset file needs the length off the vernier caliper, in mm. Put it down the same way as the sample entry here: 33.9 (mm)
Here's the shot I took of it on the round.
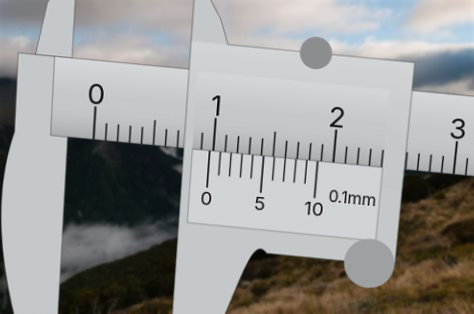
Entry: 9.7 (mm)
